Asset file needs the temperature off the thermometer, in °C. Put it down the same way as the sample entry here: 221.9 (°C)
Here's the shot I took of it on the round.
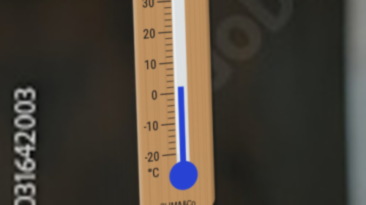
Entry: 2 (°C)
